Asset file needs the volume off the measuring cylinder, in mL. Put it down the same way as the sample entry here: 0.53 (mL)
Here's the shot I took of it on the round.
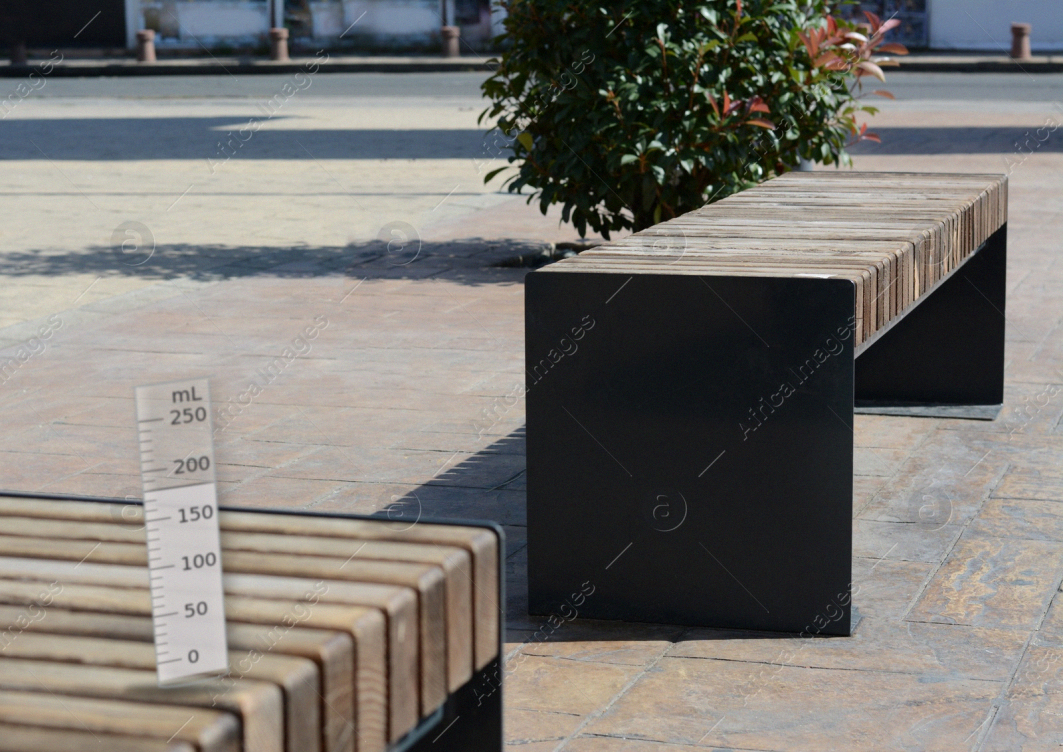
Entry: 180 (mL)
